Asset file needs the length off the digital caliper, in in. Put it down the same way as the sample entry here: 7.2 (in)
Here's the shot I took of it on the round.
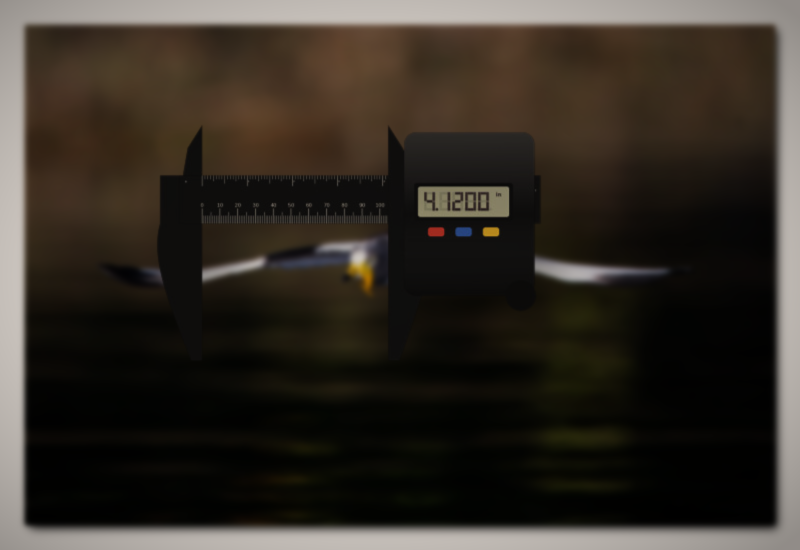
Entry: 4.1200 (in)
